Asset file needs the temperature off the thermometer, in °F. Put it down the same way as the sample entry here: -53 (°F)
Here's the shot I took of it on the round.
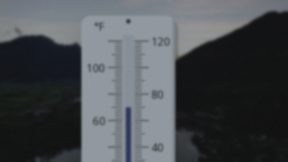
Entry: 70 (°F)
